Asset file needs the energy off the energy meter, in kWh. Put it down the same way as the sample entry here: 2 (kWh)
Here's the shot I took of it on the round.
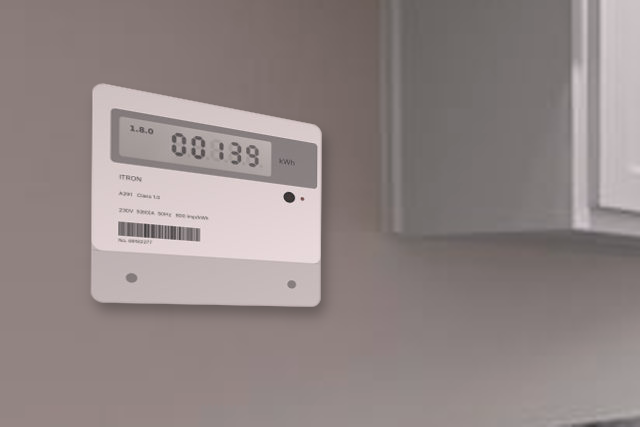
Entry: 139 (kWh)
